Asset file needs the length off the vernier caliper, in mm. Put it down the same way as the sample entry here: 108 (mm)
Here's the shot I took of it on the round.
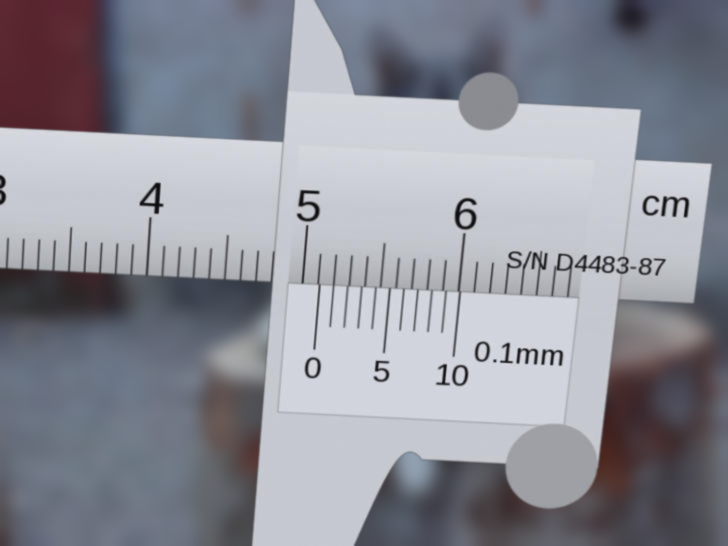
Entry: 51.1 (mm)
